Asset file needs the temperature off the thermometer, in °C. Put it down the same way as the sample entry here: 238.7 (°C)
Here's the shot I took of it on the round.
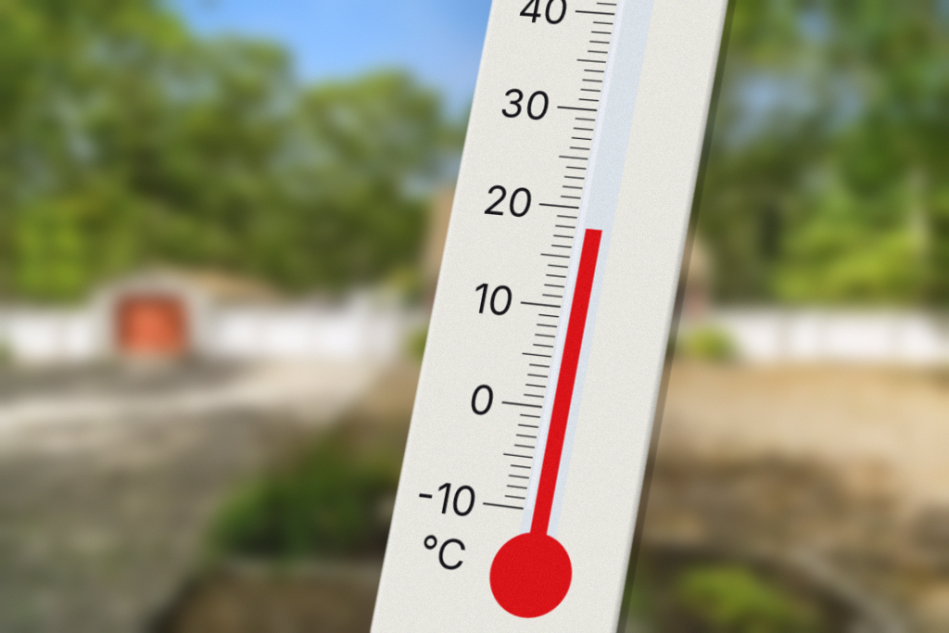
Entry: 18 (°C)
